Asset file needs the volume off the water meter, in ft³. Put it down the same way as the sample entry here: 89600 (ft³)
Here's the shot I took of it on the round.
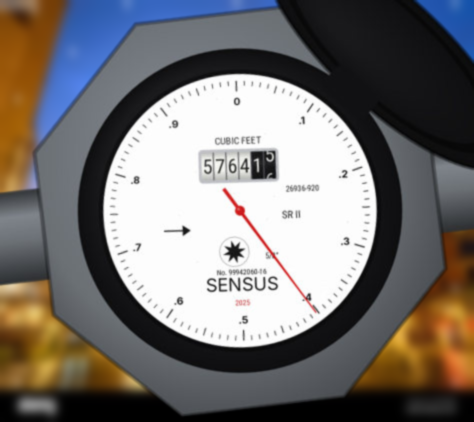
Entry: 576415.40 (ft³)
